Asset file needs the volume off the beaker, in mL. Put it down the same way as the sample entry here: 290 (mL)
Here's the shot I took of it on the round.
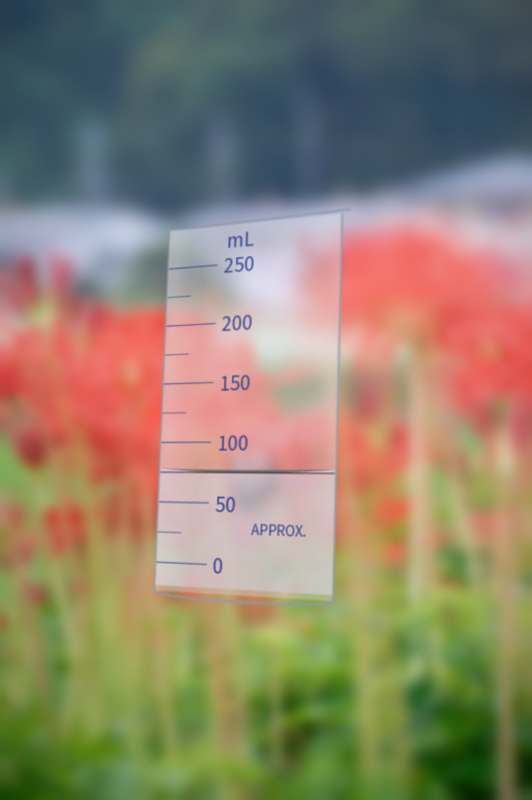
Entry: 75 (mL)
